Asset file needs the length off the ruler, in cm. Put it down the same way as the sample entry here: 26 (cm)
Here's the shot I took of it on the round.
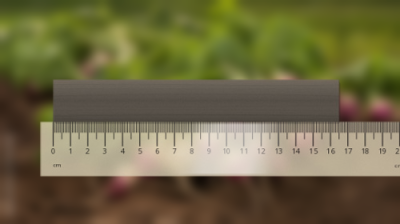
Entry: 16.5 (cm)
